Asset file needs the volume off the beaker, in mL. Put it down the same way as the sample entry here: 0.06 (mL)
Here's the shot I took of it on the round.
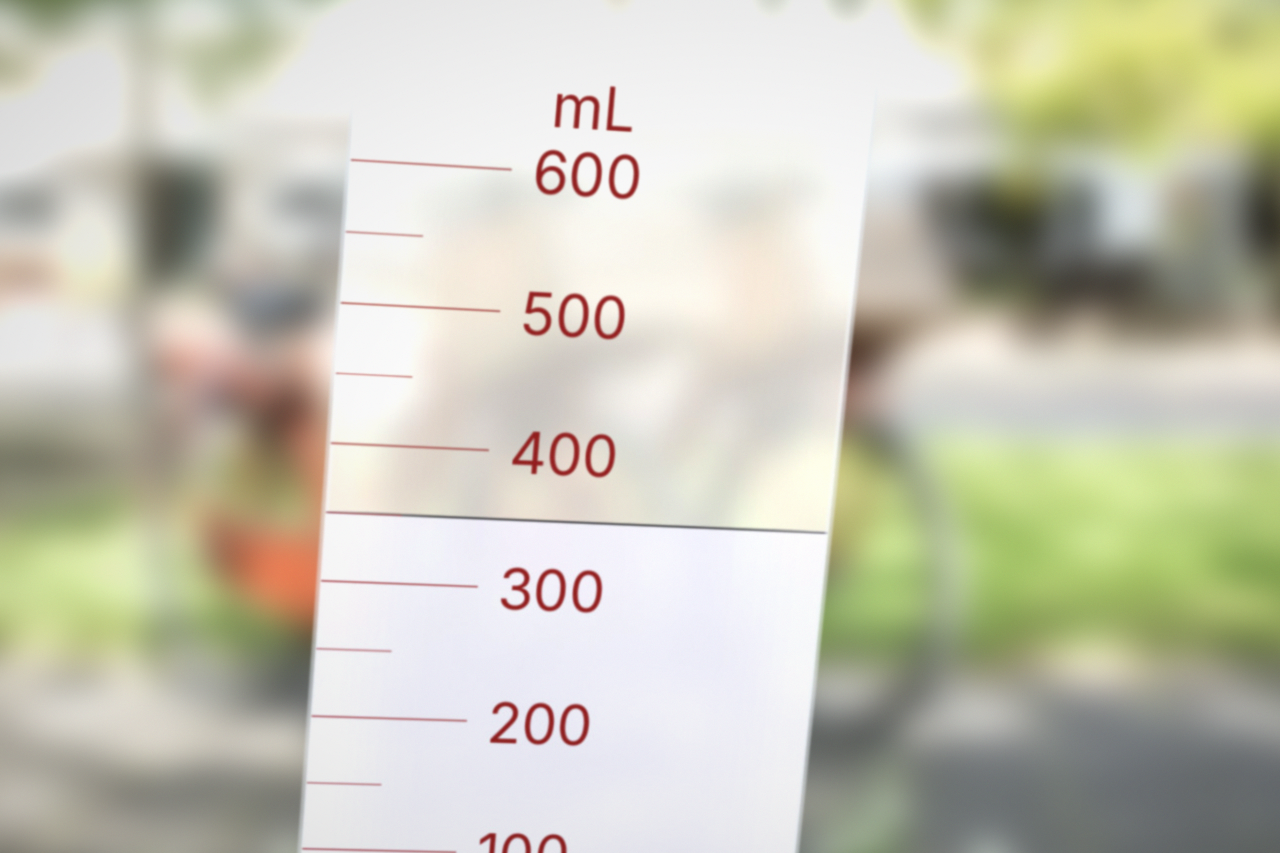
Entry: 350 (mL)
